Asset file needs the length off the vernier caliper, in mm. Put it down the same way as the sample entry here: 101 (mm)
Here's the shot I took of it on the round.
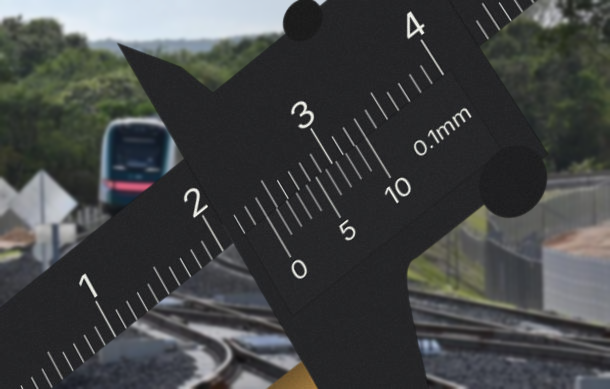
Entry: 24.0 (mm)
